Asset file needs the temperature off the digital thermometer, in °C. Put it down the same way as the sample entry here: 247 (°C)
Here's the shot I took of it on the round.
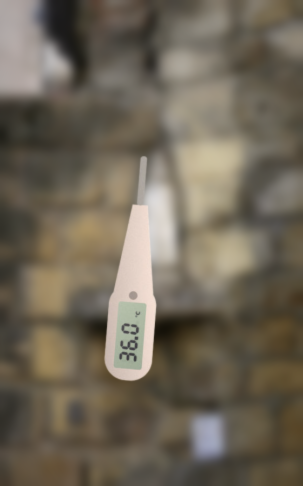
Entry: 36.0 (°C)
